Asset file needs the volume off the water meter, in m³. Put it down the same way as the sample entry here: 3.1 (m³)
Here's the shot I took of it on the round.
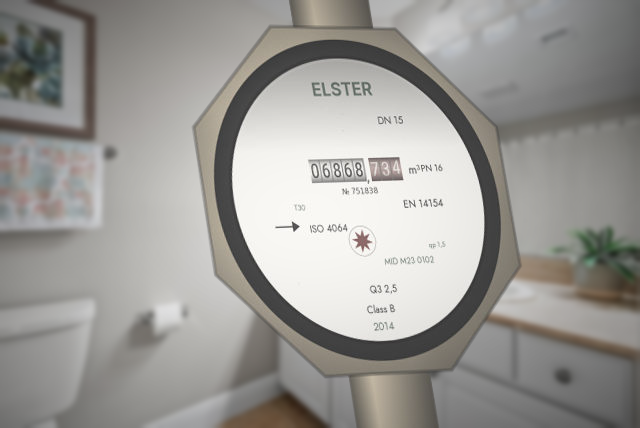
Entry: 6868.734 (m³)
